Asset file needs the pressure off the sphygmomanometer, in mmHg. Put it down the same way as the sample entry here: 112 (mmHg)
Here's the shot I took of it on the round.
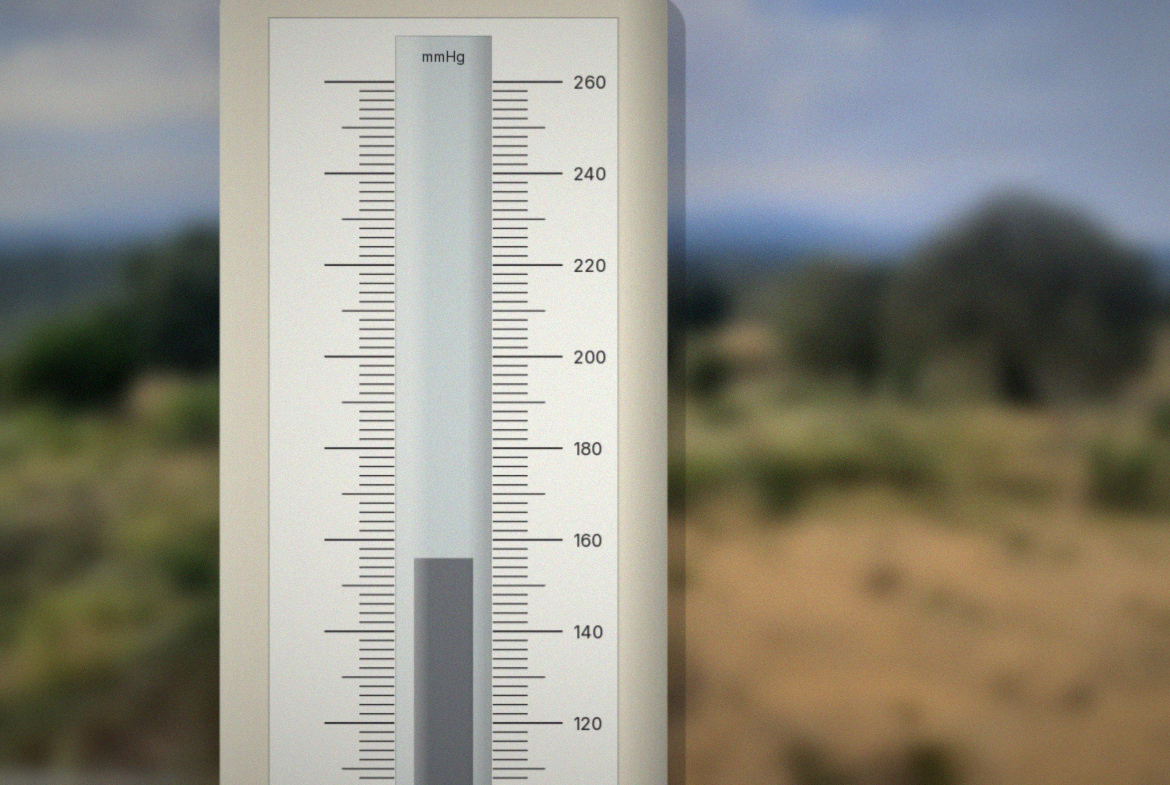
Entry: 156 (mmHg)
